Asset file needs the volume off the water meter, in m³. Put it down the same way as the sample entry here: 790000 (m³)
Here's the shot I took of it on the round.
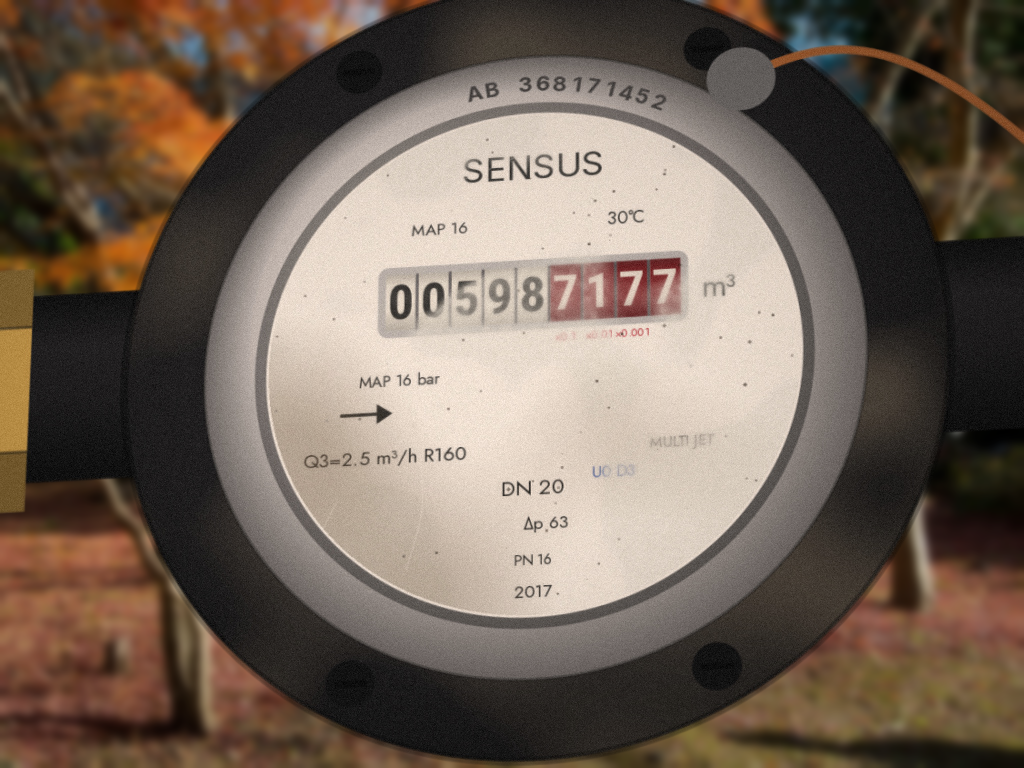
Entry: 598.7177 (m³)
